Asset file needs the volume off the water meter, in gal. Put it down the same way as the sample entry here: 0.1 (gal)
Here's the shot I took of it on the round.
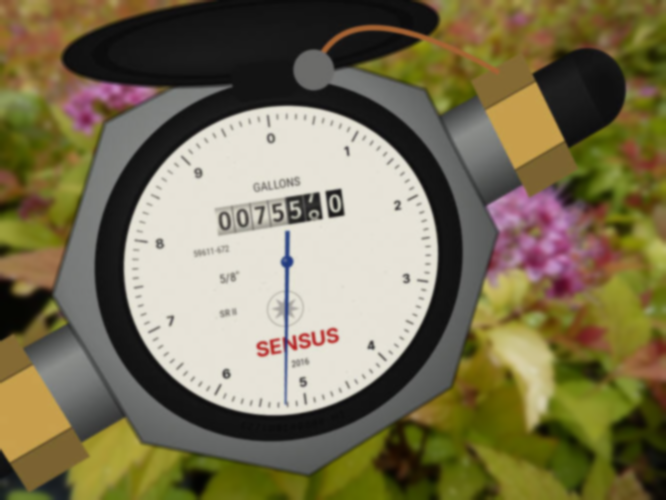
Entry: 75575.2 (gal)
